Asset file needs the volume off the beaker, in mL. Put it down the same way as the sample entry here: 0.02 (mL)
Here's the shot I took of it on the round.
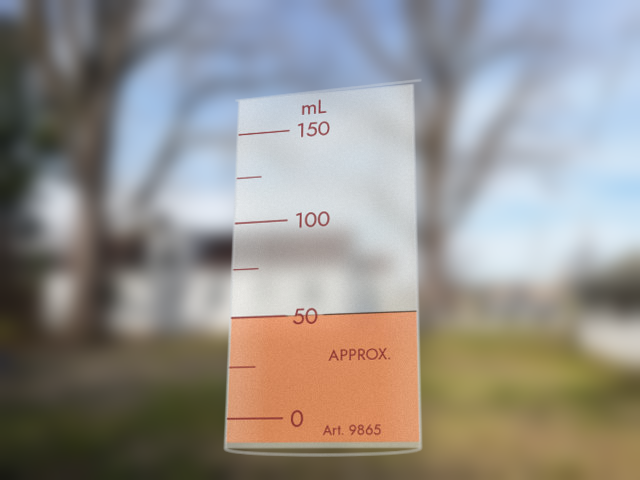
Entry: 50 (mL)
